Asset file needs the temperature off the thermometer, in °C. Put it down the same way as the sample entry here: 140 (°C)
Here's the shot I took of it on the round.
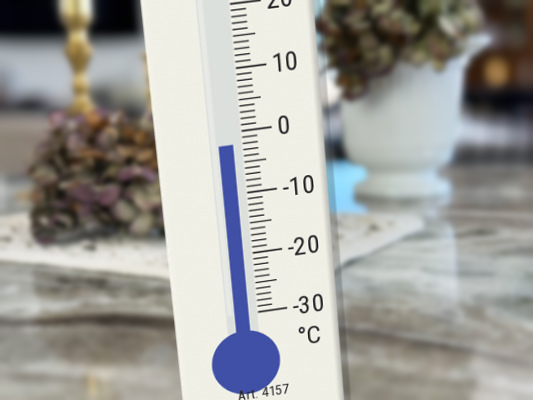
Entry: -2 (°C)
